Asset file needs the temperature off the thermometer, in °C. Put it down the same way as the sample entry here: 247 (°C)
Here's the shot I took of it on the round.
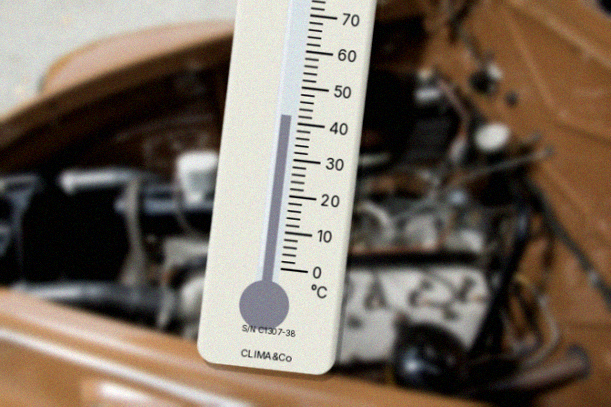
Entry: 42 (°C)
